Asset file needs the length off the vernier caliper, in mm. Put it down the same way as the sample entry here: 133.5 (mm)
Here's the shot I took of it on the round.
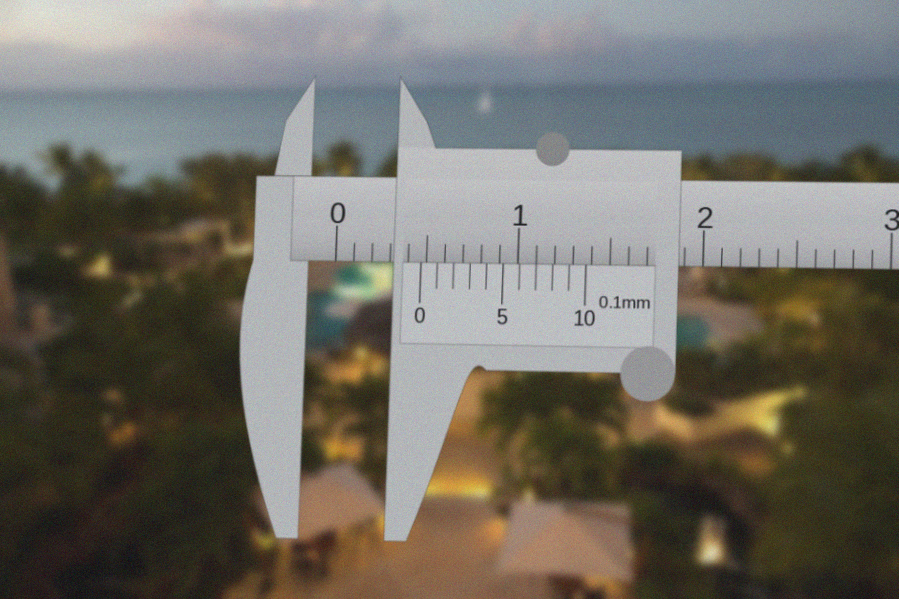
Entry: 4.7 (mm)
